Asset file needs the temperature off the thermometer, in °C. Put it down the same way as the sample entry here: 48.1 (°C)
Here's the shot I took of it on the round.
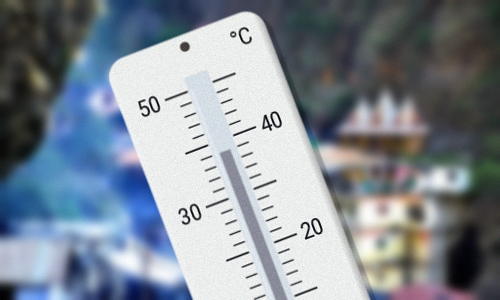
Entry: 38 (°C)
